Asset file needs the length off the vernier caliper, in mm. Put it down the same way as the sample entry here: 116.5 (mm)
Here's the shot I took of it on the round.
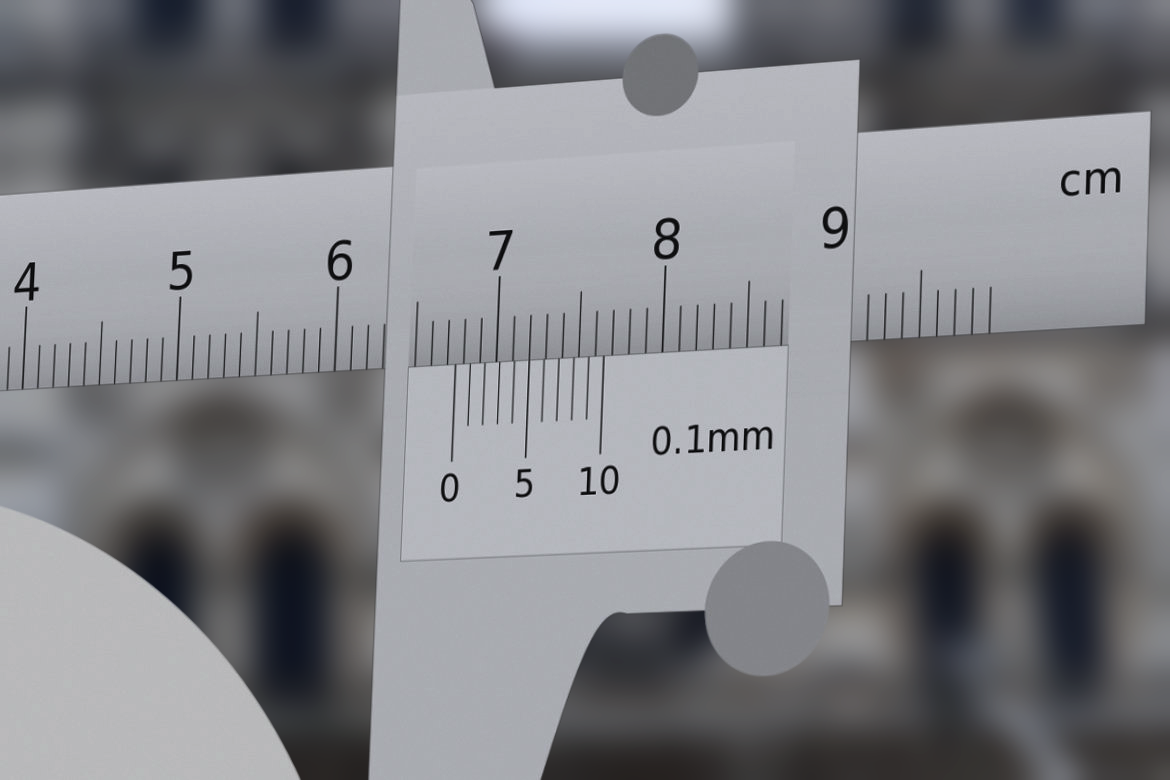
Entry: 67.5 (mm)
